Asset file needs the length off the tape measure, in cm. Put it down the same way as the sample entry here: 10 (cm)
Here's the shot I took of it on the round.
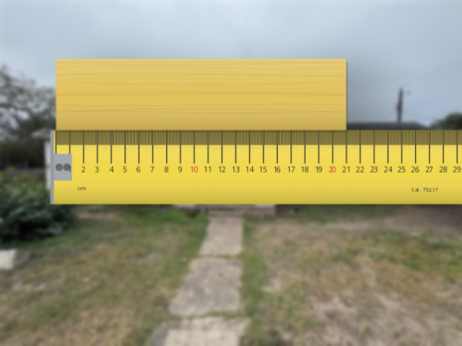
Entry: 21 (cm)
